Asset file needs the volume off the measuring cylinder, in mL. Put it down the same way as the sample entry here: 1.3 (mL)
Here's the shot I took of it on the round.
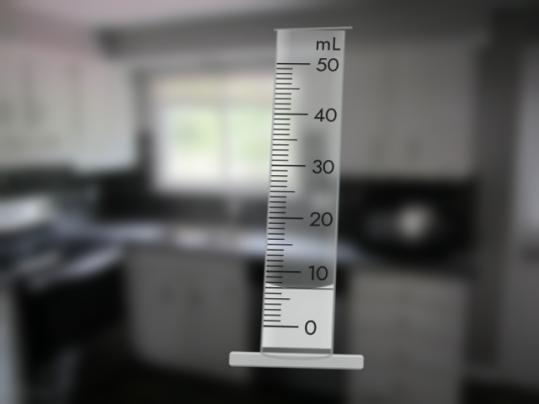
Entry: 7 (mL)
